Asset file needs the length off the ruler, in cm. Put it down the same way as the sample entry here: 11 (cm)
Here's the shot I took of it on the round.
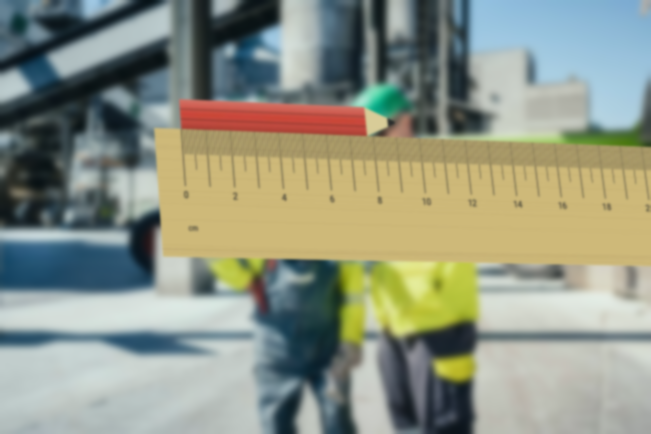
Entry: 9 (cm)
